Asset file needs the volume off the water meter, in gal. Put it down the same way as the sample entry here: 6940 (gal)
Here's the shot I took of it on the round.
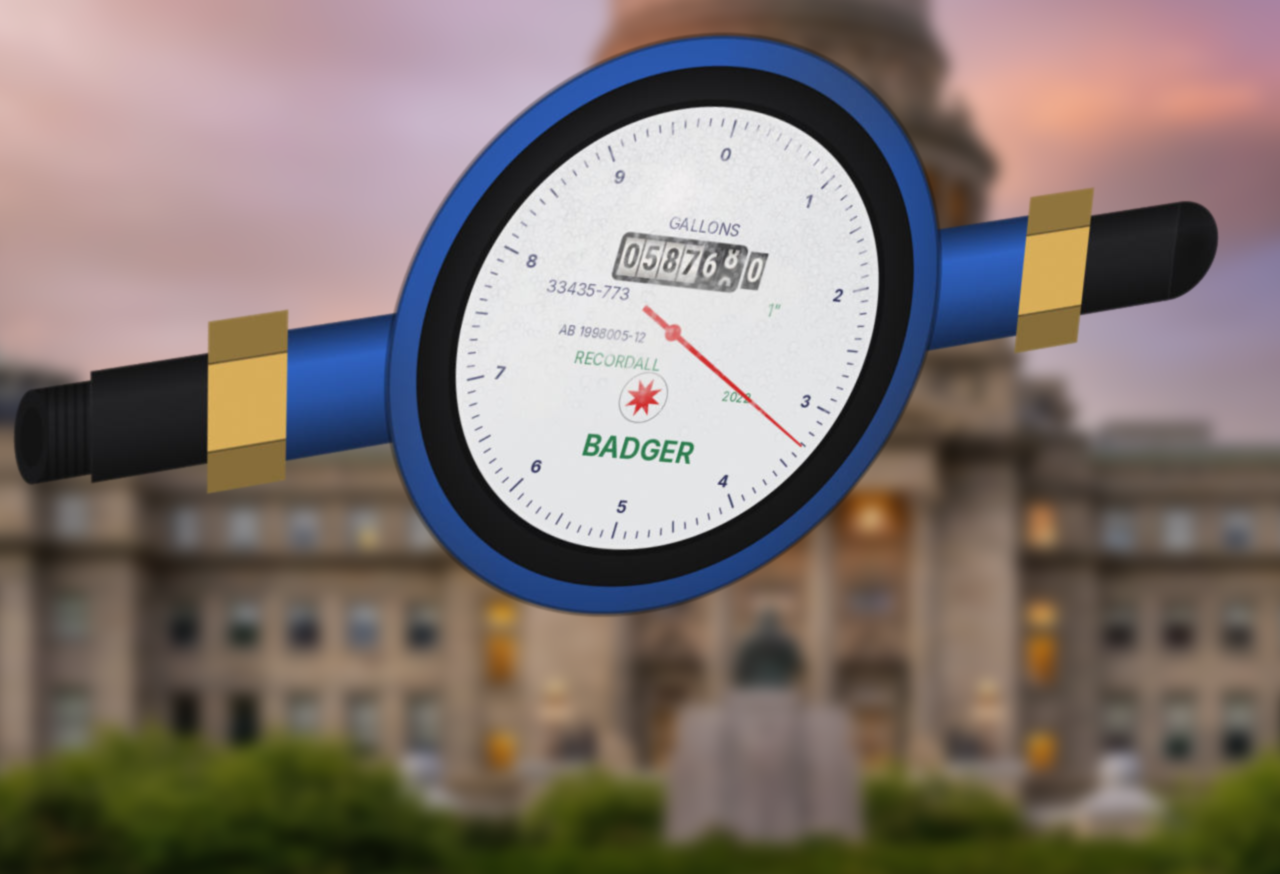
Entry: 587683.3 (gal)
